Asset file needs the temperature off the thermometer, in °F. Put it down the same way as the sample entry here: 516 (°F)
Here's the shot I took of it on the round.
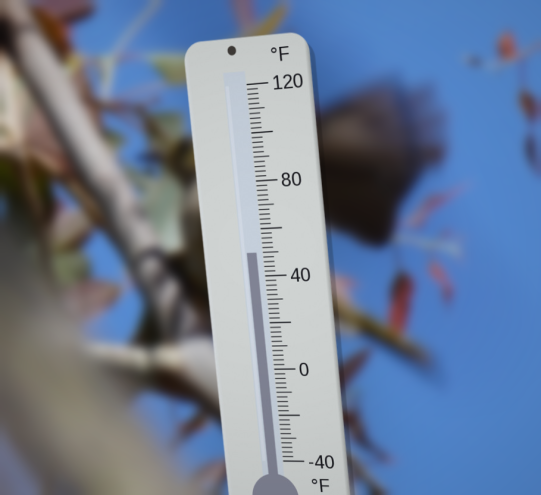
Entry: 50 (°F)
